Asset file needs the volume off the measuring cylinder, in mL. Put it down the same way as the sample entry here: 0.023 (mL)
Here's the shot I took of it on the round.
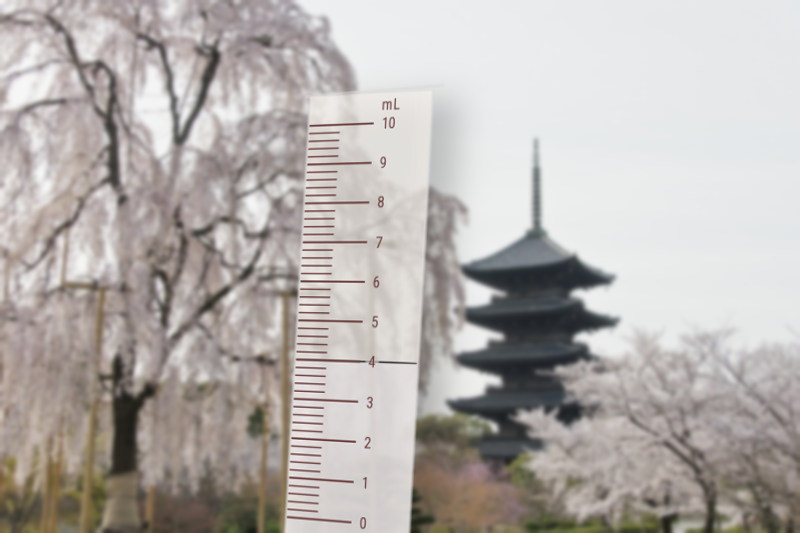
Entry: 4 (mL)
